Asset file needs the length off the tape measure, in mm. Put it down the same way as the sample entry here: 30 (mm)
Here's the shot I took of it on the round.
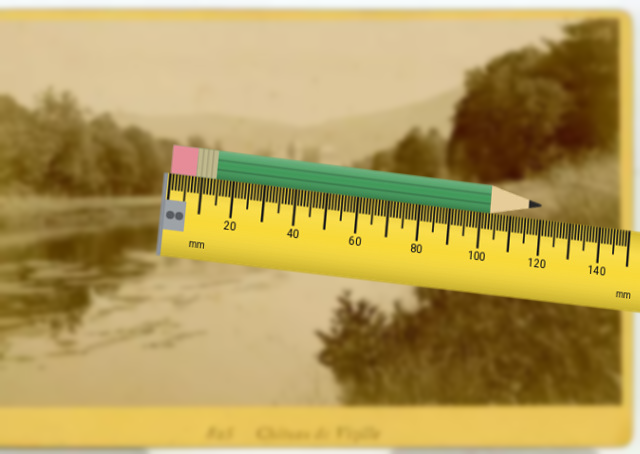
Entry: 120 (mm)
